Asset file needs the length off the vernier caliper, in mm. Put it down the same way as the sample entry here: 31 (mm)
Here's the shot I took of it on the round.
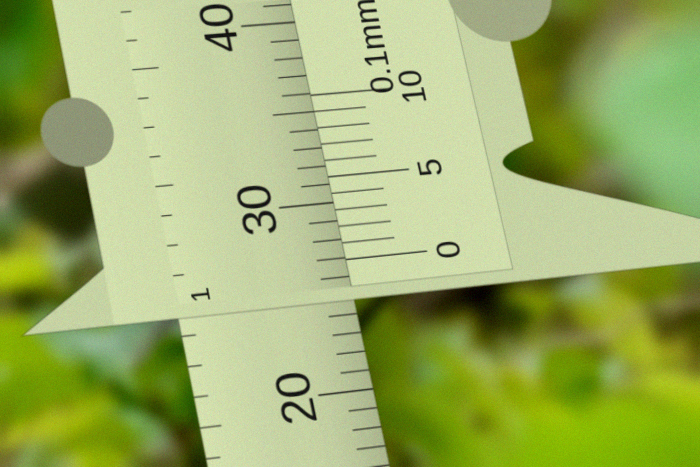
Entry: 26.9 (mm)
